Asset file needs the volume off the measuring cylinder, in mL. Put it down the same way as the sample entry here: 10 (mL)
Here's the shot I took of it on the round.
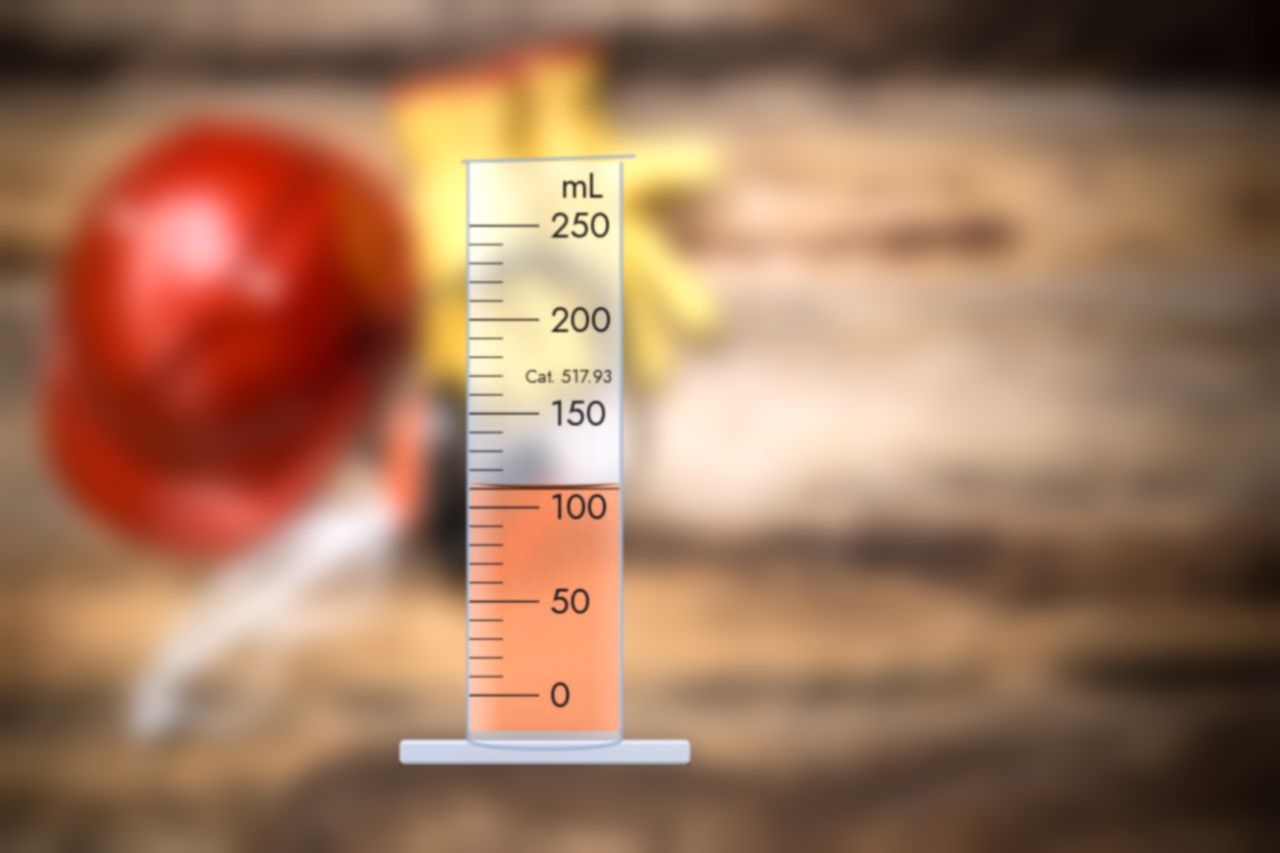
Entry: 110 (mL)
